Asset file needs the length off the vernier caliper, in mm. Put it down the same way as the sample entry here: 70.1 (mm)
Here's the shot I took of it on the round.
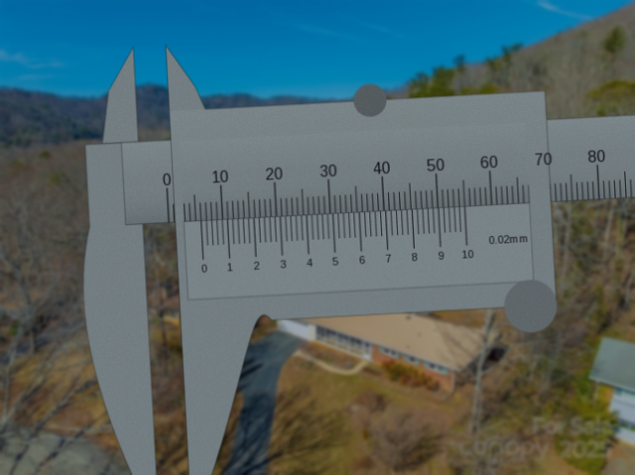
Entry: 6.0 (mm)
